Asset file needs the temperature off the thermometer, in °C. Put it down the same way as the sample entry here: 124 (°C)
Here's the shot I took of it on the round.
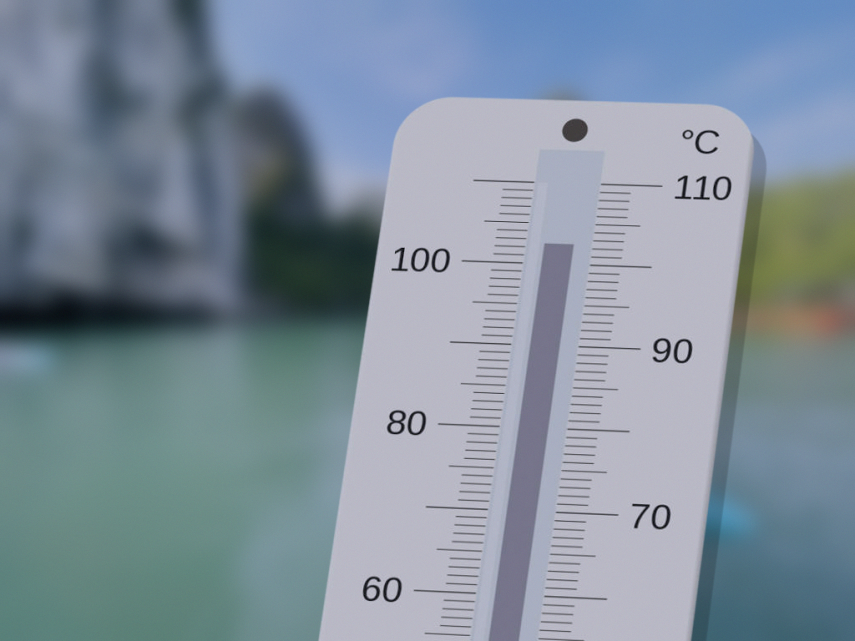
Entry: 102.5 (°C)
